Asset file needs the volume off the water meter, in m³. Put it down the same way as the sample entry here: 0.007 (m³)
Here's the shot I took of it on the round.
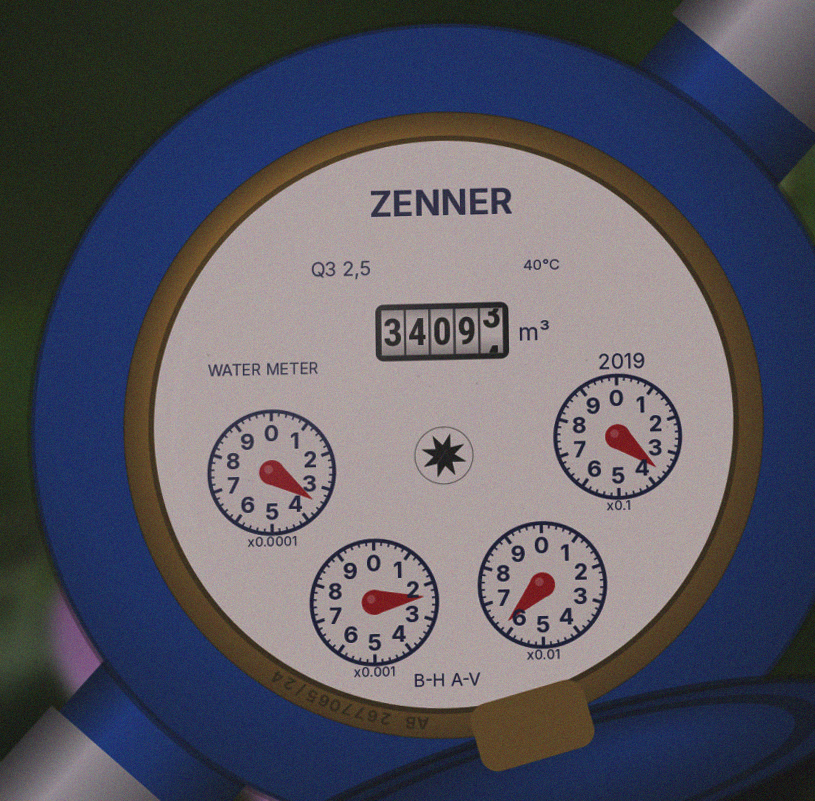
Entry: 34093.3623 (m³)
